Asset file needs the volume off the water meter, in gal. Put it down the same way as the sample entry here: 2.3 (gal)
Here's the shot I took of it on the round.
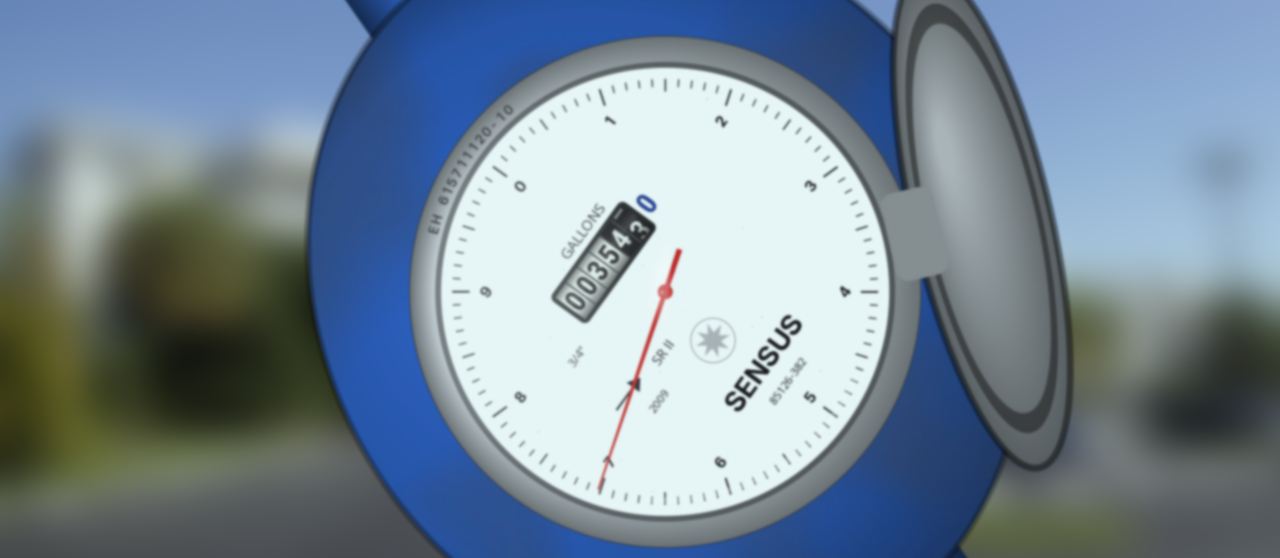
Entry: 35427.0 (gal)
